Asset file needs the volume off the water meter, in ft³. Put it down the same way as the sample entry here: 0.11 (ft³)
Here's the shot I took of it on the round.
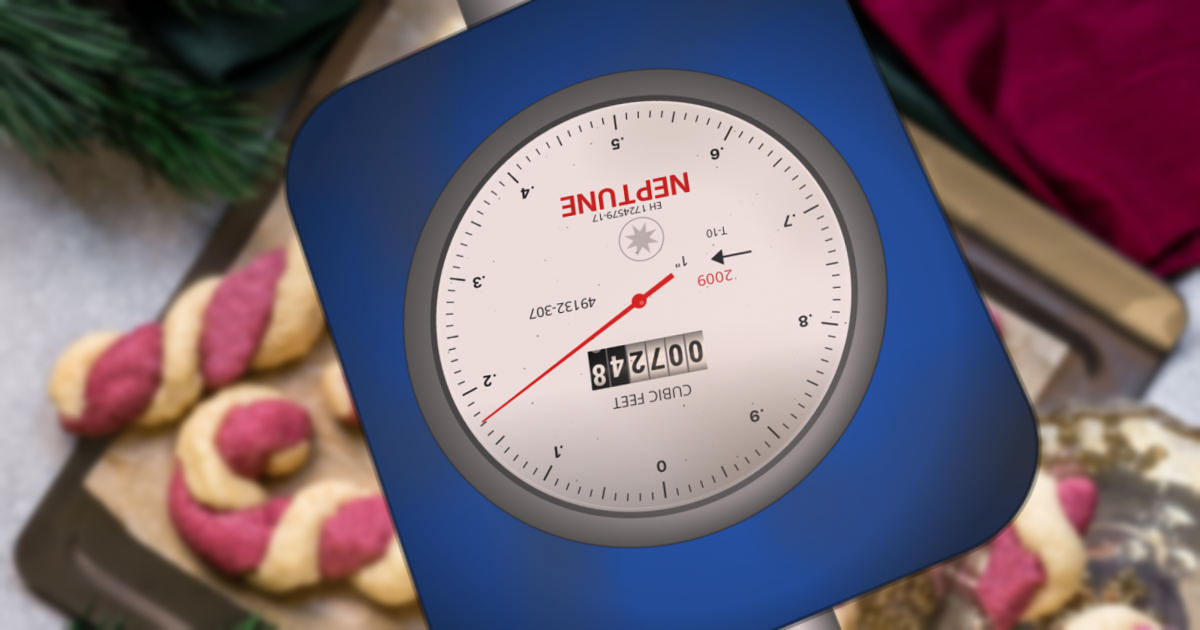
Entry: 7248.17 (ft³)
